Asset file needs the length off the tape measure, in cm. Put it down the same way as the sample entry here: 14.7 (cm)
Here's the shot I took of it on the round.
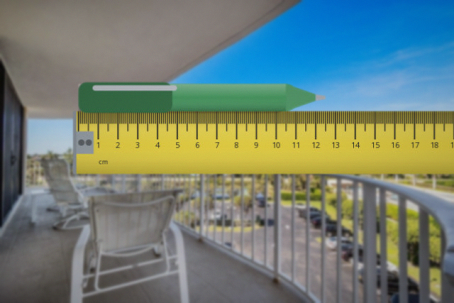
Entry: 12.5 (cm)
